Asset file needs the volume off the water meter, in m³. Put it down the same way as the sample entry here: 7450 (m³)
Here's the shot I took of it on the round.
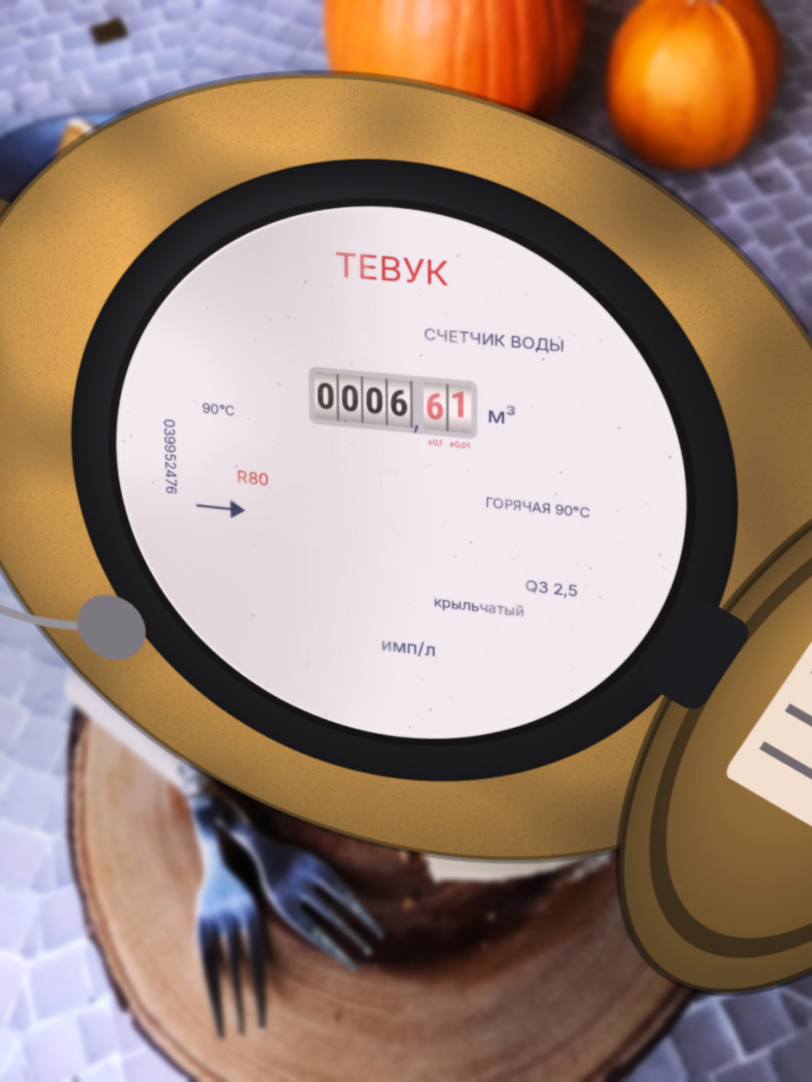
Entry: 6.61 (m³)
